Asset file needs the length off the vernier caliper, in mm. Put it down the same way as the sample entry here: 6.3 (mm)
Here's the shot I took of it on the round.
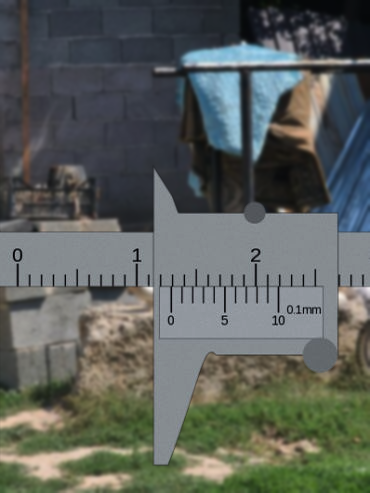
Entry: 12.9 (mm)
